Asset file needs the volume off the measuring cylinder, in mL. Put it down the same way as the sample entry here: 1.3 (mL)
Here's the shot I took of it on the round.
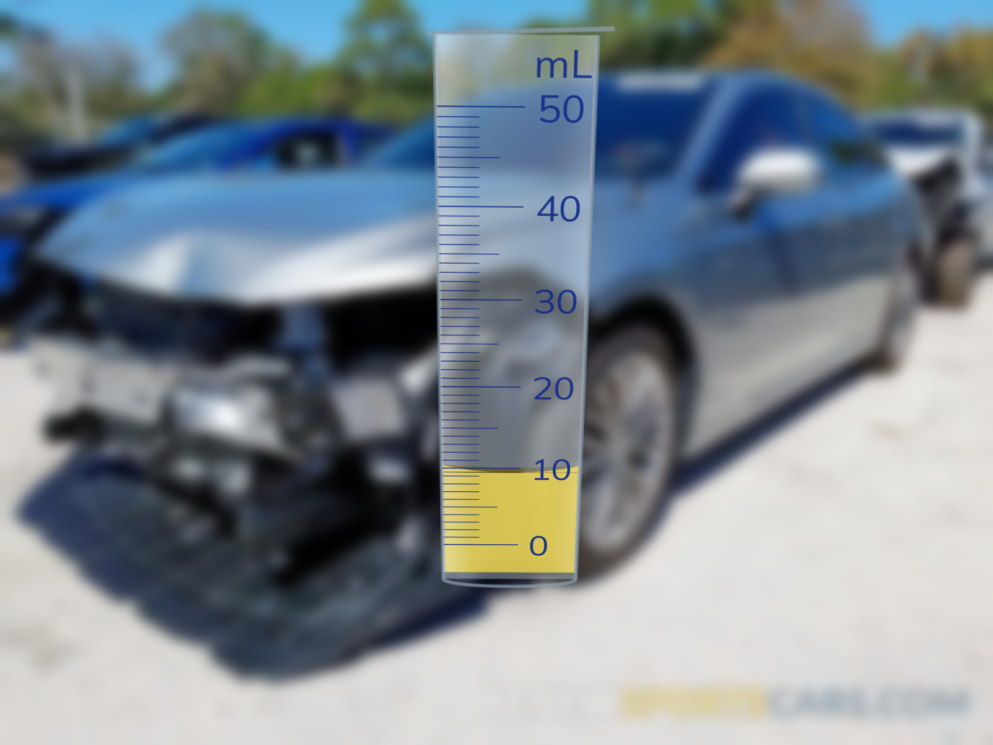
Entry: 9.5 (mL)
